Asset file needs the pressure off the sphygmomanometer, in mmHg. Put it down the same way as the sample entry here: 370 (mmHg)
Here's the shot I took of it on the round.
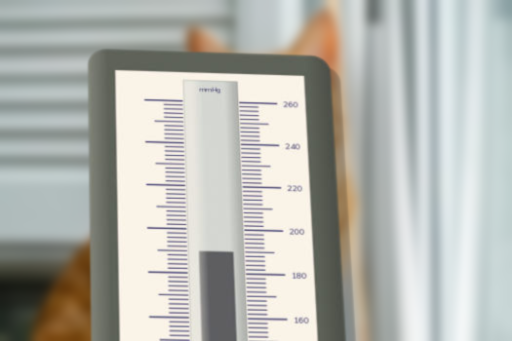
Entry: 190 (mmHg)
